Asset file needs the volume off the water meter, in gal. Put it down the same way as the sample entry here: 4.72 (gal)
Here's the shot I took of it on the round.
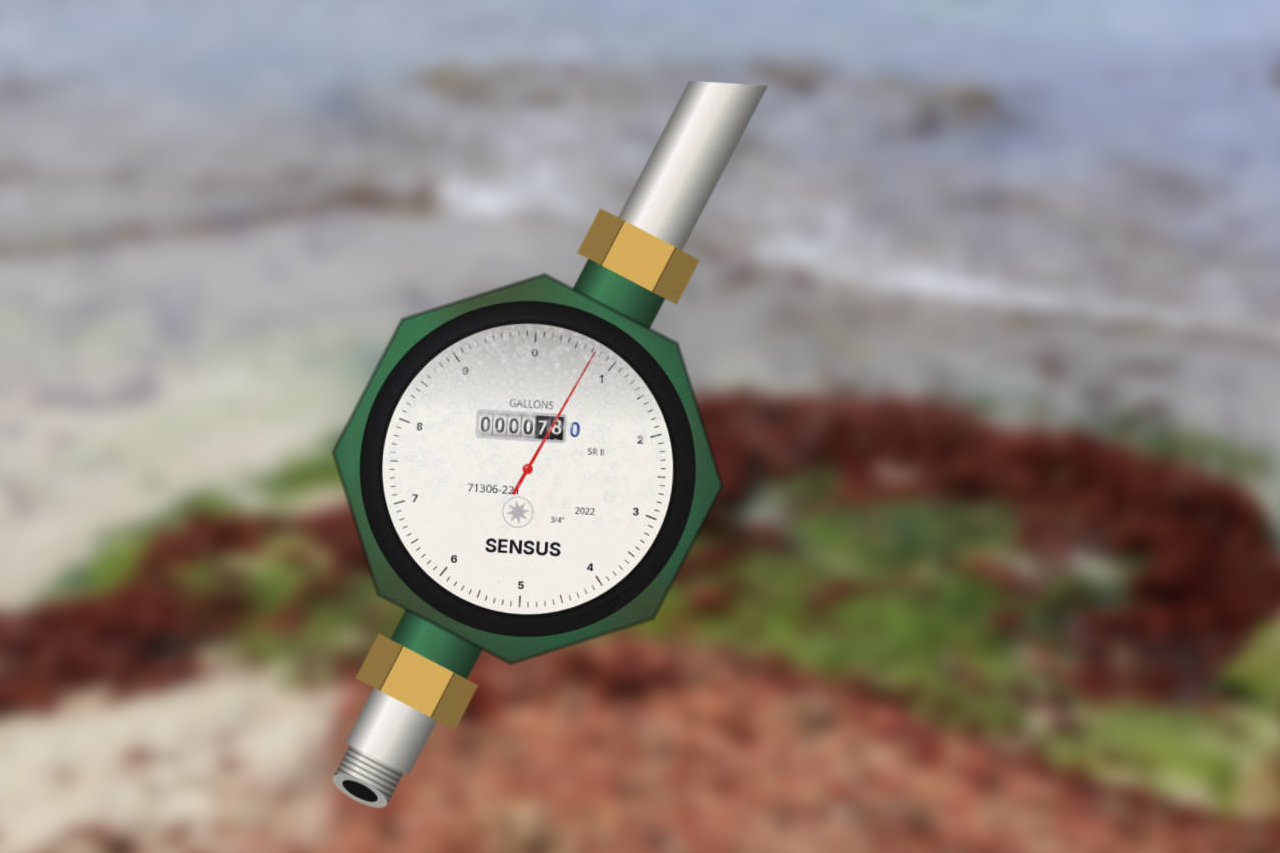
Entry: 780.7 (gal)
